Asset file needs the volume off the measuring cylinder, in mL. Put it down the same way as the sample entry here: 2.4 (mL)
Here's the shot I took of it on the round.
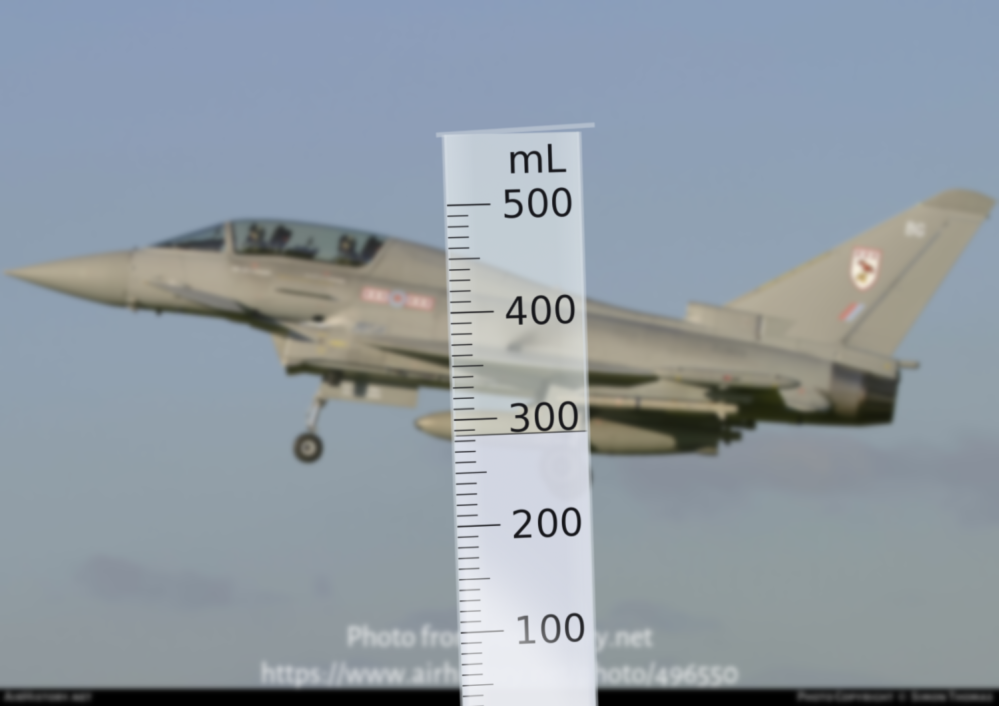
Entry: 285 (mL)
